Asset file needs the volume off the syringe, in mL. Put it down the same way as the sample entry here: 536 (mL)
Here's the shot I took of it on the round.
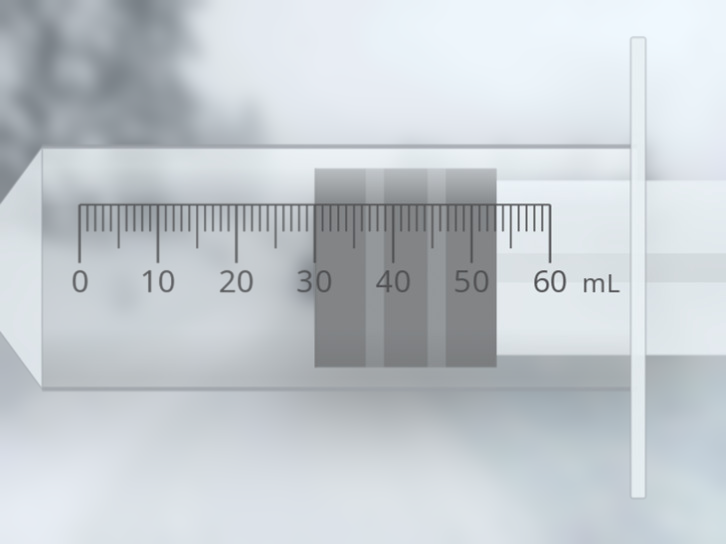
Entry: 30 (mL)
